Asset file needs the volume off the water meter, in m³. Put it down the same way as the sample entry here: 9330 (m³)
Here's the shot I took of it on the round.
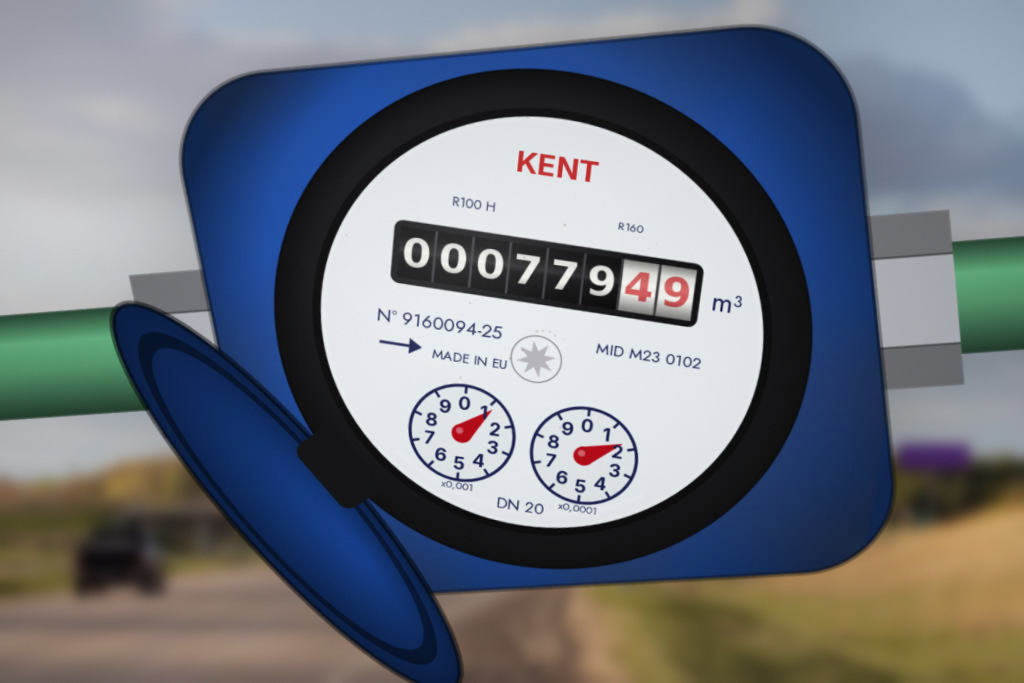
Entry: 779.4911 (m³)
